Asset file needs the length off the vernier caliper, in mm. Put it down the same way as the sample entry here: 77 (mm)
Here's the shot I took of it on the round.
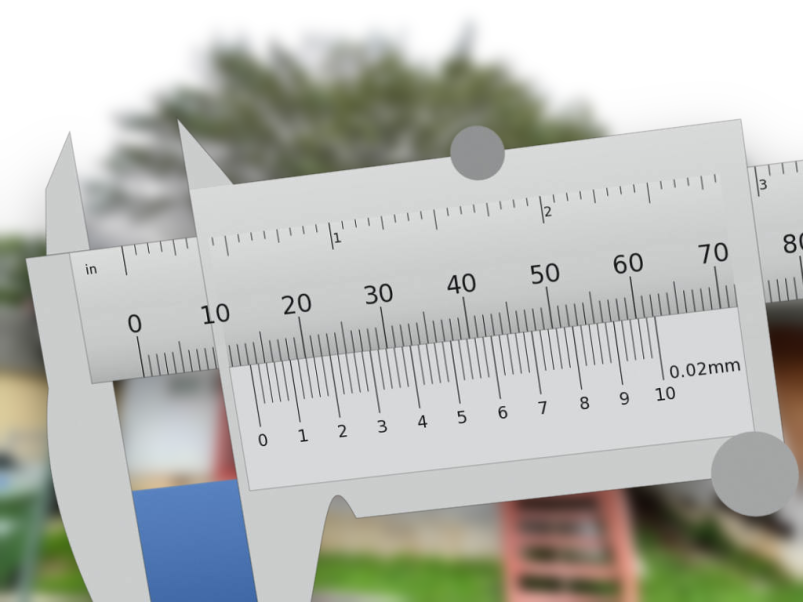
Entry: 13.2 (mm)
